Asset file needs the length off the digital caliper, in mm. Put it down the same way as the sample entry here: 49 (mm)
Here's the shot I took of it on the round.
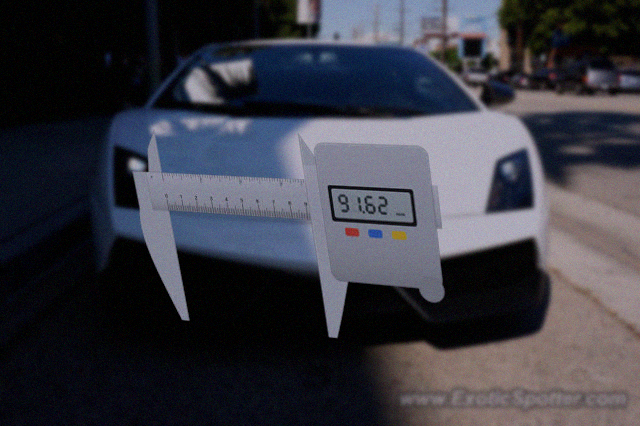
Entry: 91.62 (mm)
